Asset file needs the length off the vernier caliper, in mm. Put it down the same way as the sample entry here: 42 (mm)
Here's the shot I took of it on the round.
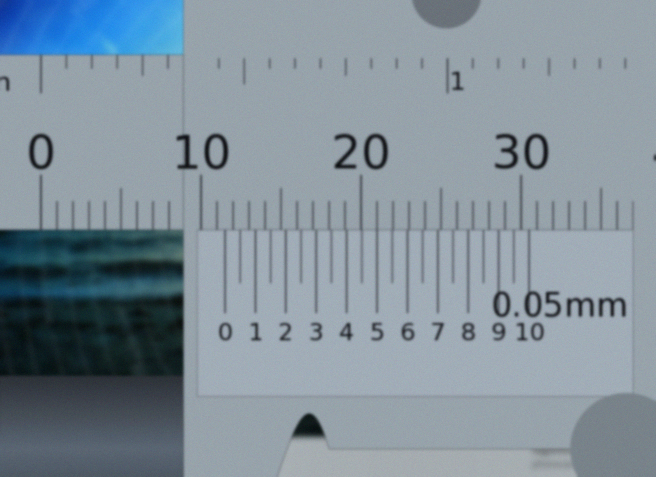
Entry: 11.5 (mm)
